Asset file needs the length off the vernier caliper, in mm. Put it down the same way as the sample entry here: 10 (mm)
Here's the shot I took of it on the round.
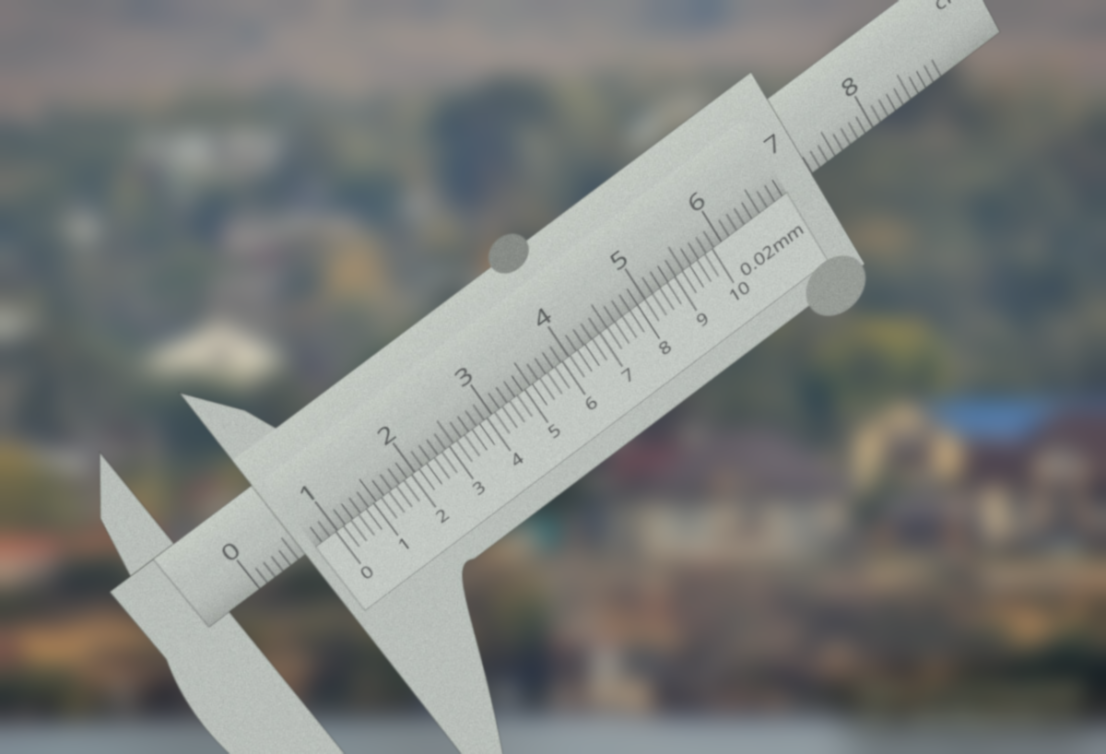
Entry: 9.8 (mm)
